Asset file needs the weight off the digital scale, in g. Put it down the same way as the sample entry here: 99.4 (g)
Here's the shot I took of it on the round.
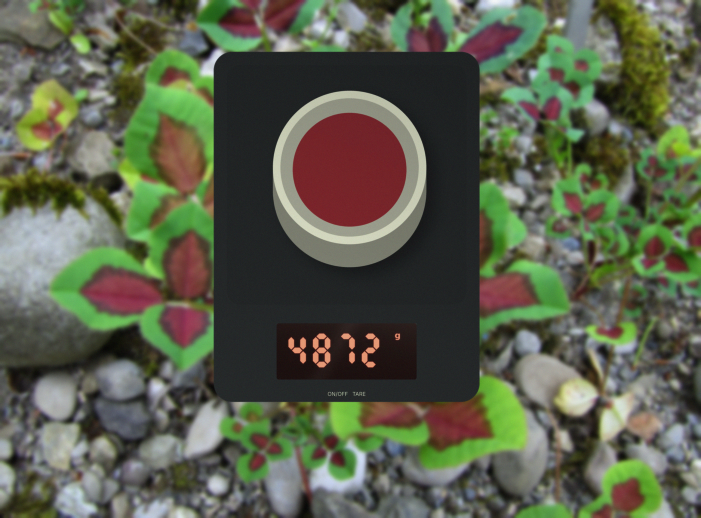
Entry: 4872 (g)
